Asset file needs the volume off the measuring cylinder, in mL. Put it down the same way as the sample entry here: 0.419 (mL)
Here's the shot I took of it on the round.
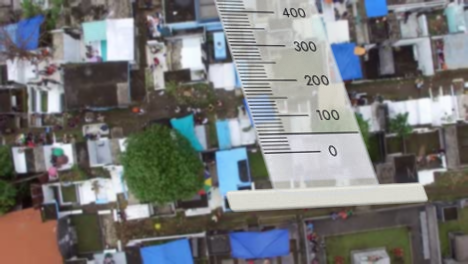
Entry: 50 (mL)
